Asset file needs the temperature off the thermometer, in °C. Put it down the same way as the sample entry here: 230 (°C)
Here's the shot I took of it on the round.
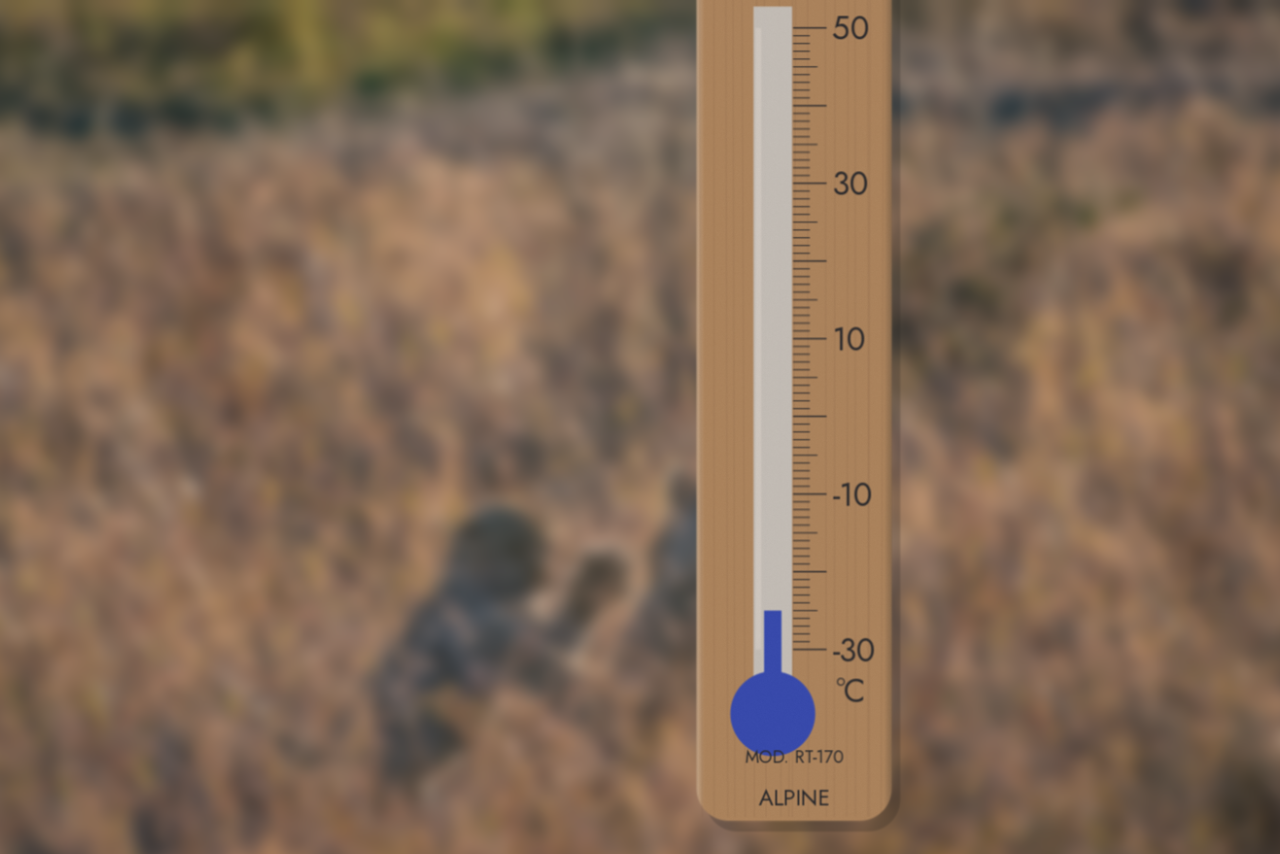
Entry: -25 (°C)
